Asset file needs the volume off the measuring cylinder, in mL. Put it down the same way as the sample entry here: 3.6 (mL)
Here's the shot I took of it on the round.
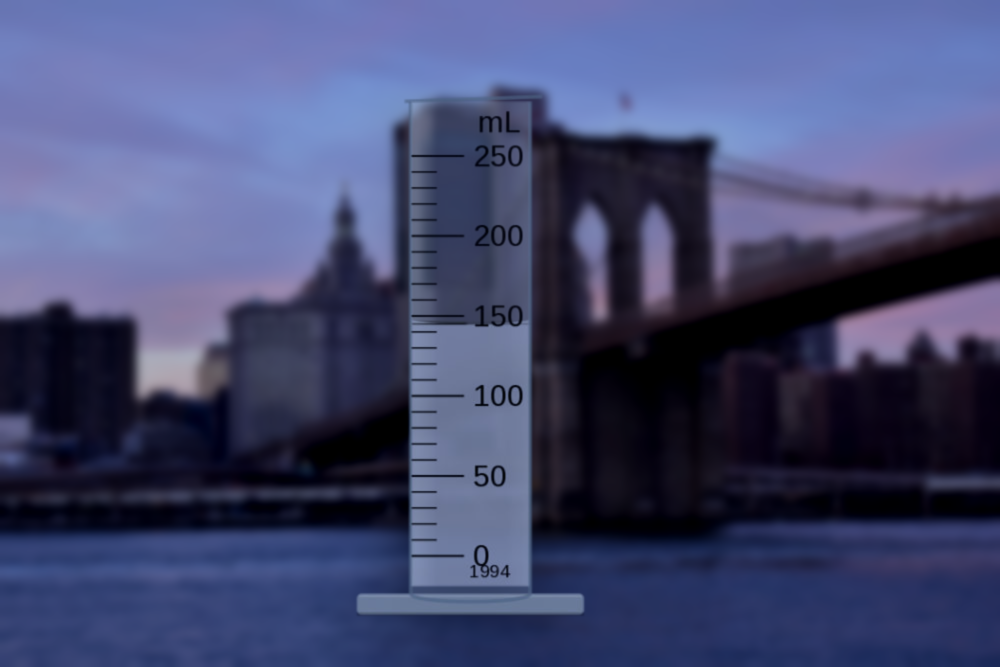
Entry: 145 (mL)
